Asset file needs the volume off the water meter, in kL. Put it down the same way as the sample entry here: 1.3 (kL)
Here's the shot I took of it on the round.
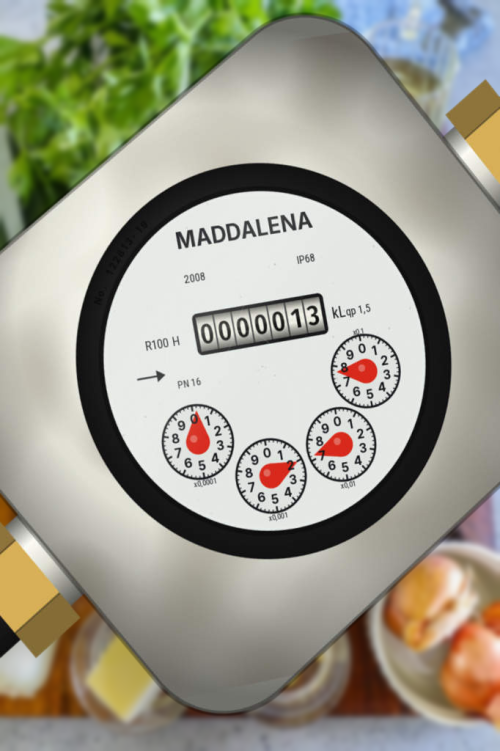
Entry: 13.7720 (kL)
